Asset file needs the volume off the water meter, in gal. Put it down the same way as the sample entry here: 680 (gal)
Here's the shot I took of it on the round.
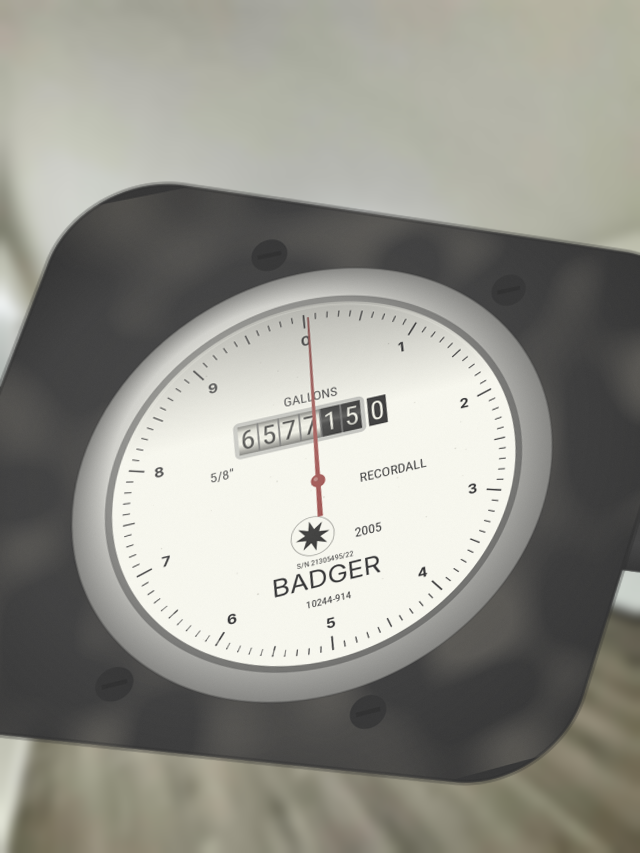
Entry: 6577150.0 (gal)
